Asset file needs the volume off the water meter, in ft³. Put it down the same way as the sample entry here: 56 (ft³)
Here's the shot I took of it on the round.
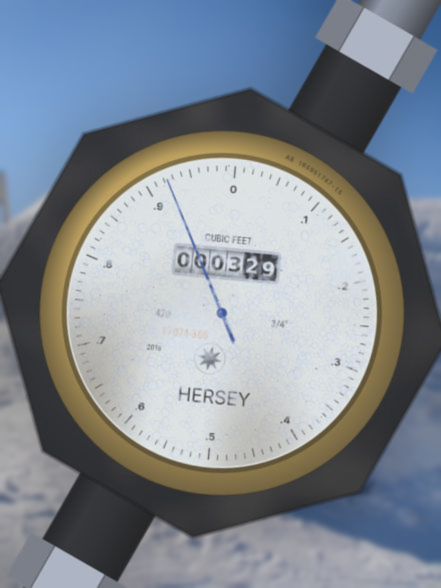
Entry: 328.92 (ft³)
